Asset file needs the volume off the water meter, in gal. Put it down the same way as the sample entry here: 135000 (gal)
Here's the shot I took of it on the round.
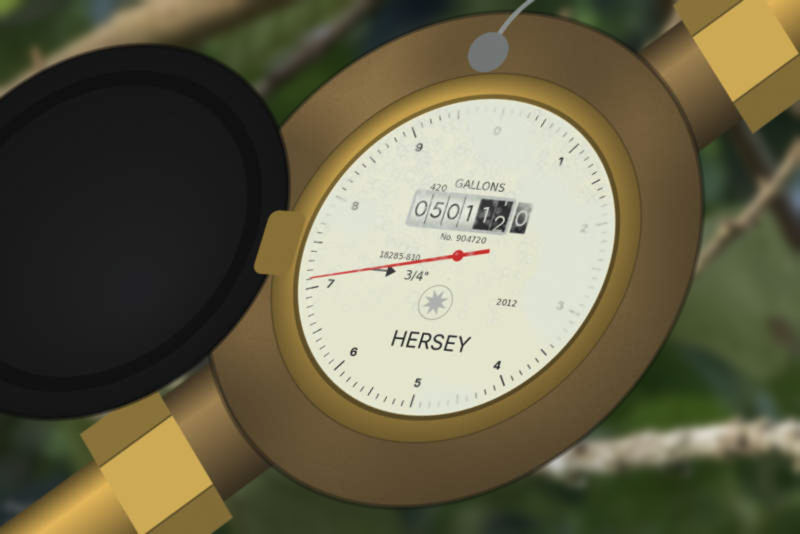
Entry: 501117.1 (gal)
